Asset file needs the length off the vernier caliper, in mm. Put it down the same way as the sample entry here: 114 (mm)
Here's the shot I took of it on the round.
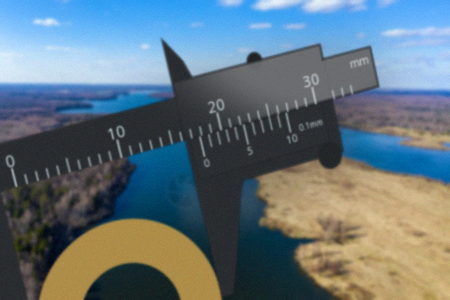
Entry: 17.8 (mm)
